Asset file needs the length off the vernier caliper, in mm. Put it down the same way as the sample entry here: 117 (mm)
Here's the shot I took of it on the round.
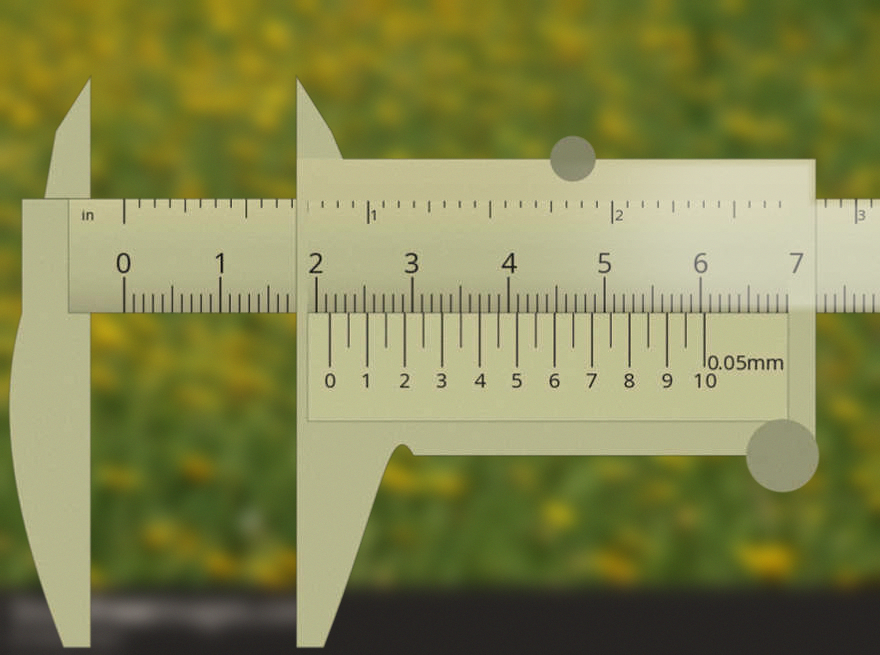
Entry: 21.4 (mm)
